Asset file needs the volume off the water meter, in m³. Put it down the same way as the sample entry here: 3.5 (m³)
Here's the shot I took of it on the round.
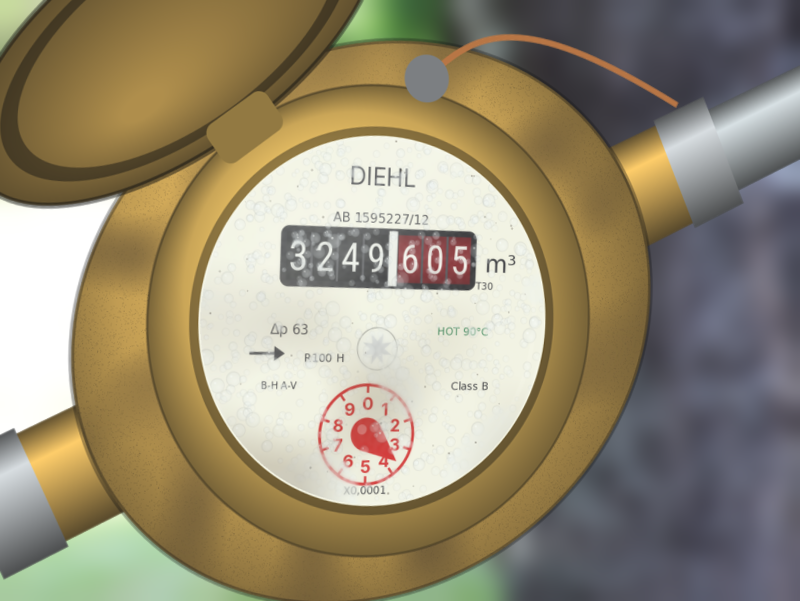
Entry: 3249.6053 (m³)
